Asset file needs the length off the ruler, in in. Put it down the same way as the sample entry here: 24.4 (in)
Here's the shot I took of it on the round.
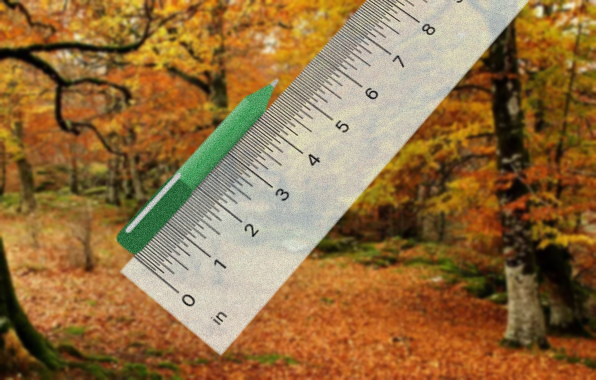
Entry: 5 (in)
